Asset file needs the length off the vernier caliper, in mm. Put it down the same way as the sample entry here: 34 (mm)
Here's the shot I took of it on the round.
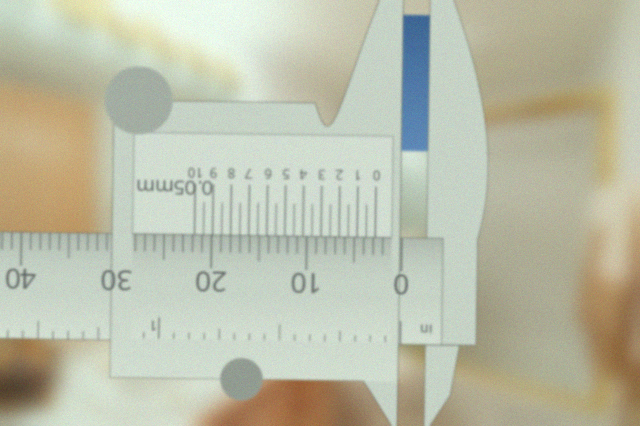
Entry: 2.8 (mm)
